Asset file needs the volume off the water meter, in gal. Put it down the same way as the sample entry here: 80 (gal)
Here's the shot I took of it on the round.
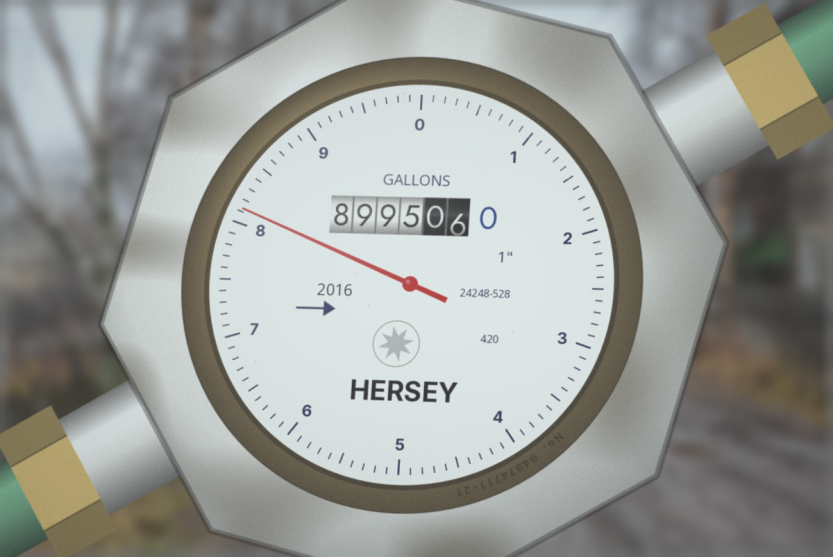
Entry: 8995058.1 (gal)
